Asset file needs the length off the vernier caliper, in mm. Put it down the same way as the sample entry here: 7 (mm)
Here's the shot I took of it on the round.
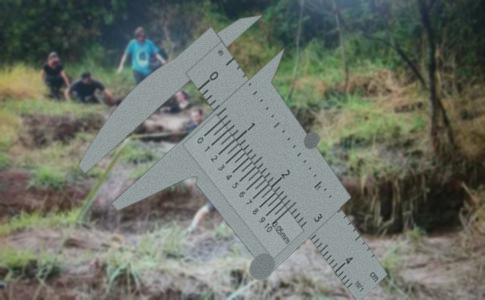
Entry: 6.0 (mm)
